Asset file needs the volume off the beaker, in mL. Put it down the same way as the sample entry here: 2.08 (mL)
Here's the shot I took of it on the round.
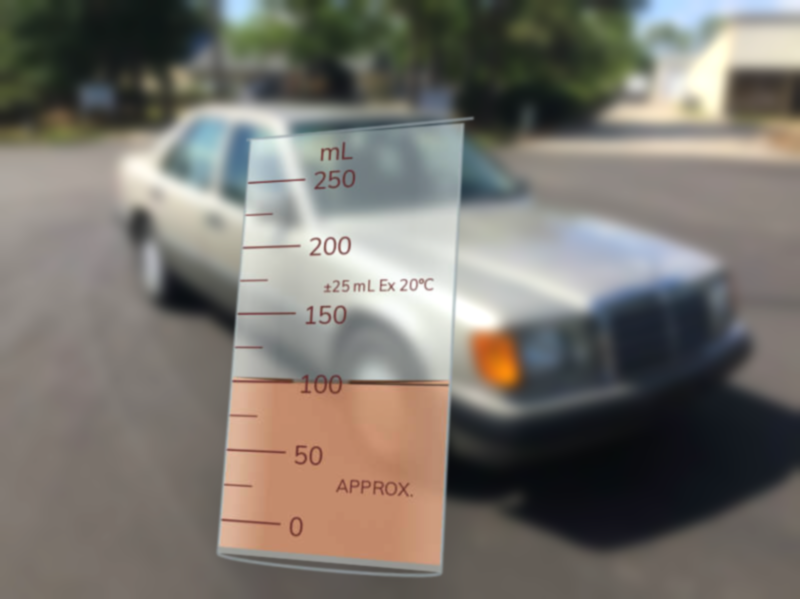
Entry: 100 (mL)
